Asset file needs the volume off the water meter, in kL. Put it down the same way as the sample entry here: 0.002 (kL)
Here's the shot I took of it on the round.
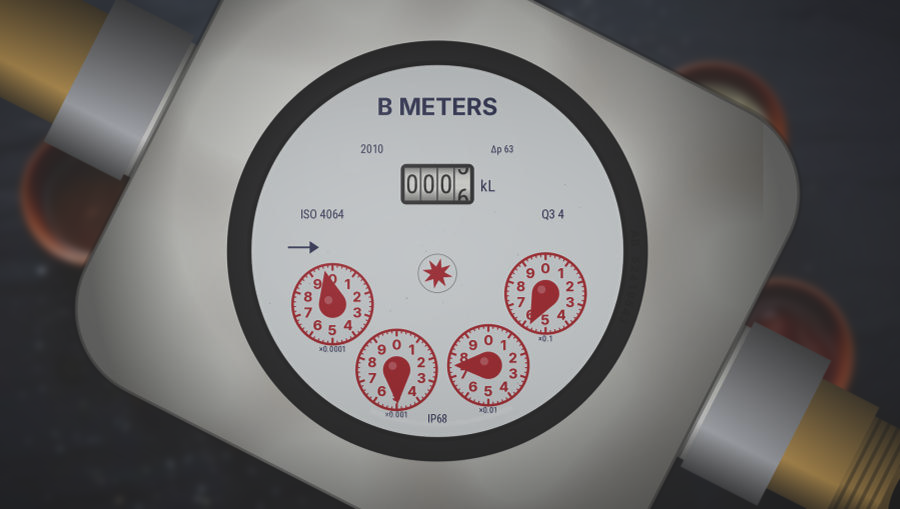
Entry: 5.5749 (kL)
